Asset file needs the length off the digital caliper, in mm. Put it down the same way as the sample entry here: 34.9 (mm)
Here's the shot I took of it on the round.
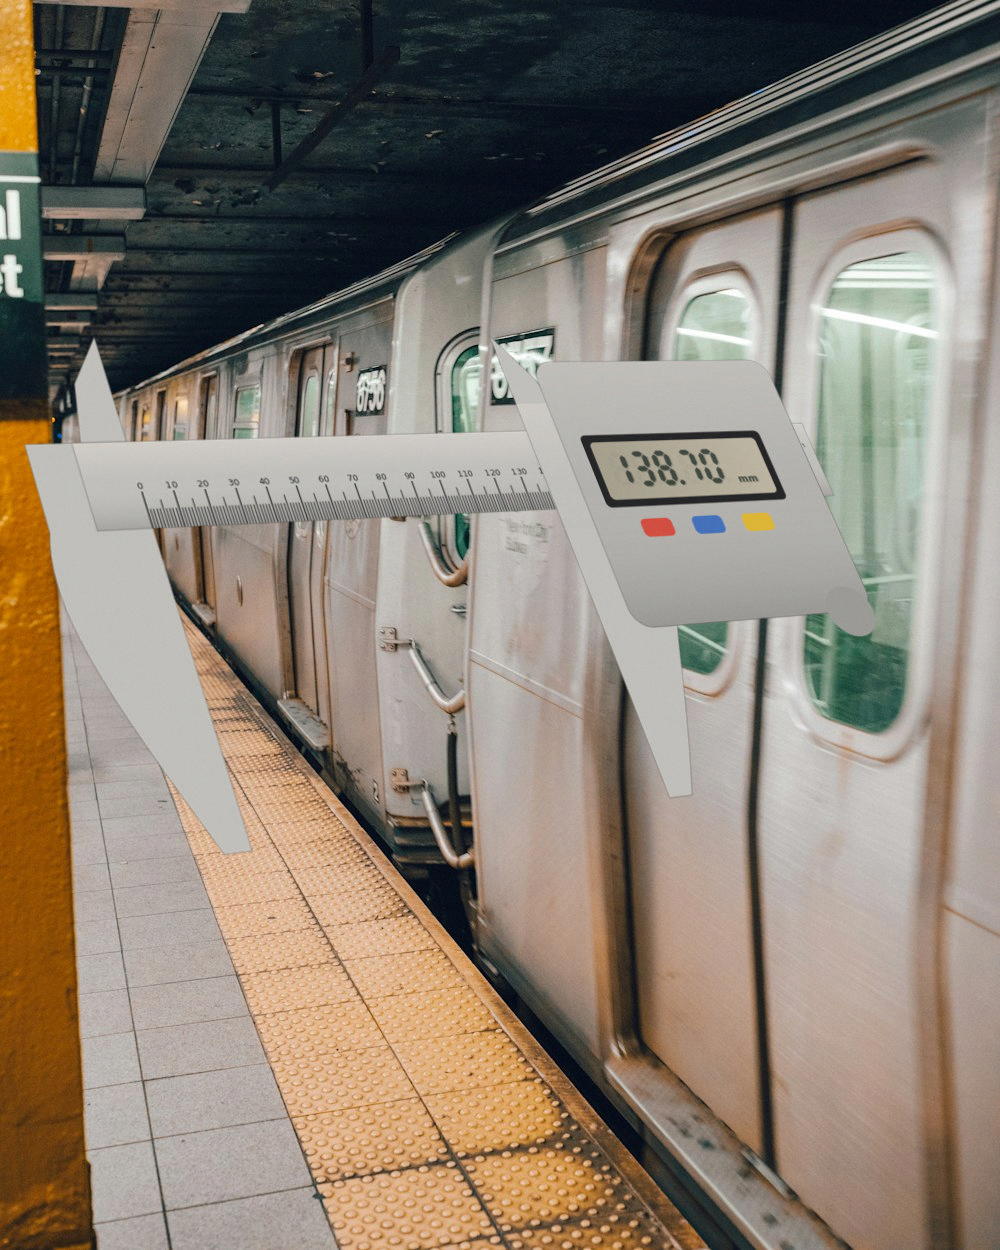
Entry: 138.70 (mm)
